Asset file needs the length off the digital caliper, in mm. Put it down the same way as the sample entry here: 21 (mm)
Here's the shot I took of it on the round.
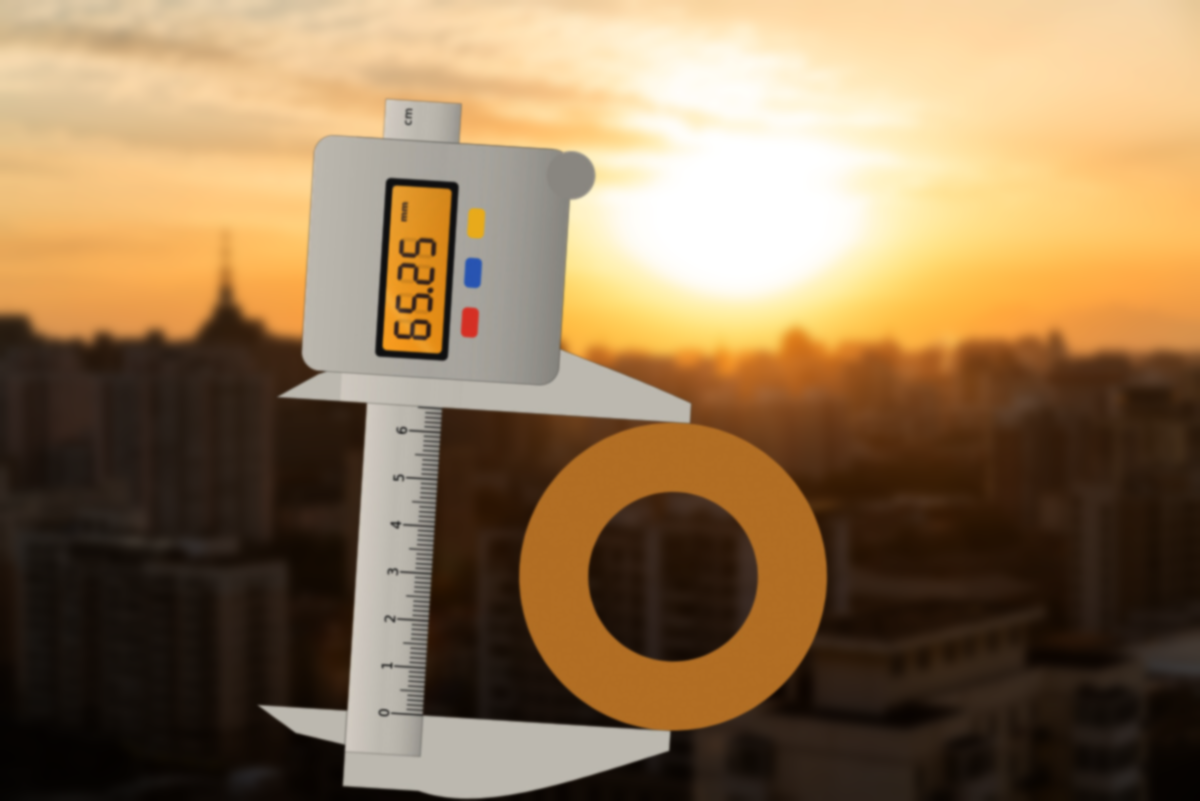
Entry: 65.25 (mm)
